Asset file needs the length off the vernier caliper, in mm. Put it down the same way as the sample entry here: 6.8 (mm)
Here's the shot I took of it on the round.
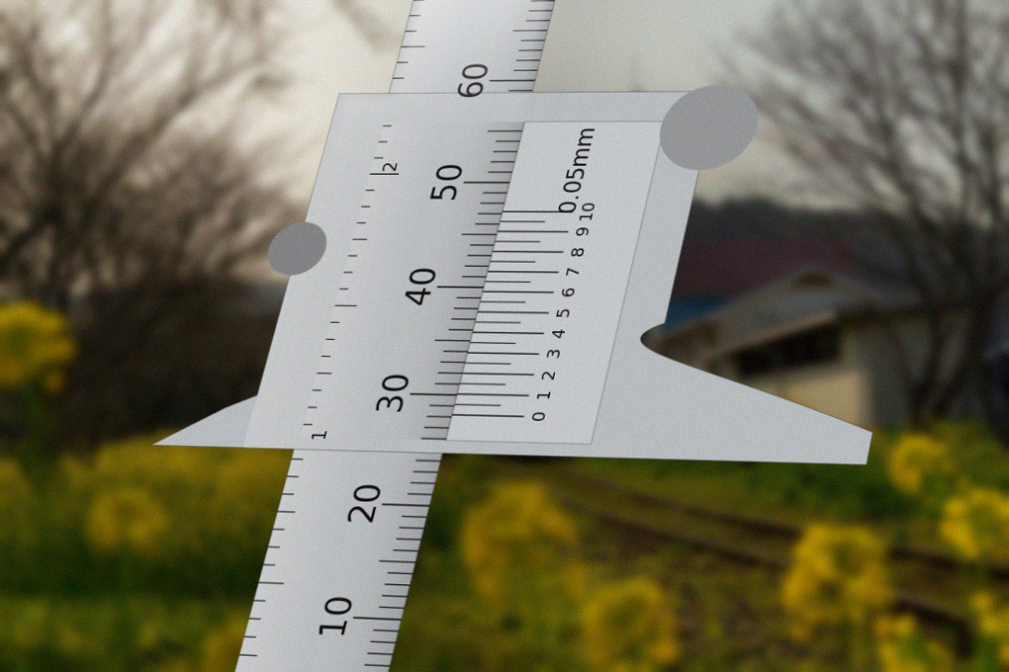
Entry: 28.2 (mm)
